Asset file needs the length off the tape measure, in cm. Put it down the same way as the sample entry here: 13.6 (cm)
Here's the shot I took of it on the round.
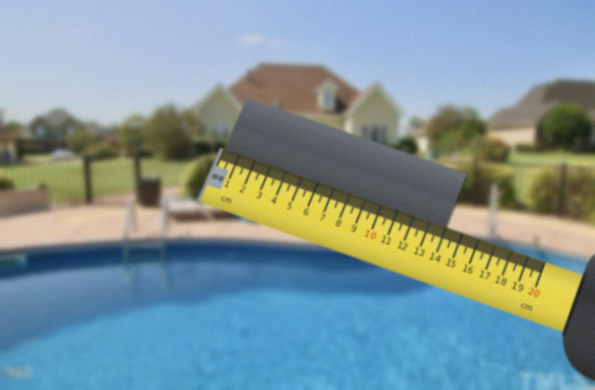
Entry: 14 (cm)
